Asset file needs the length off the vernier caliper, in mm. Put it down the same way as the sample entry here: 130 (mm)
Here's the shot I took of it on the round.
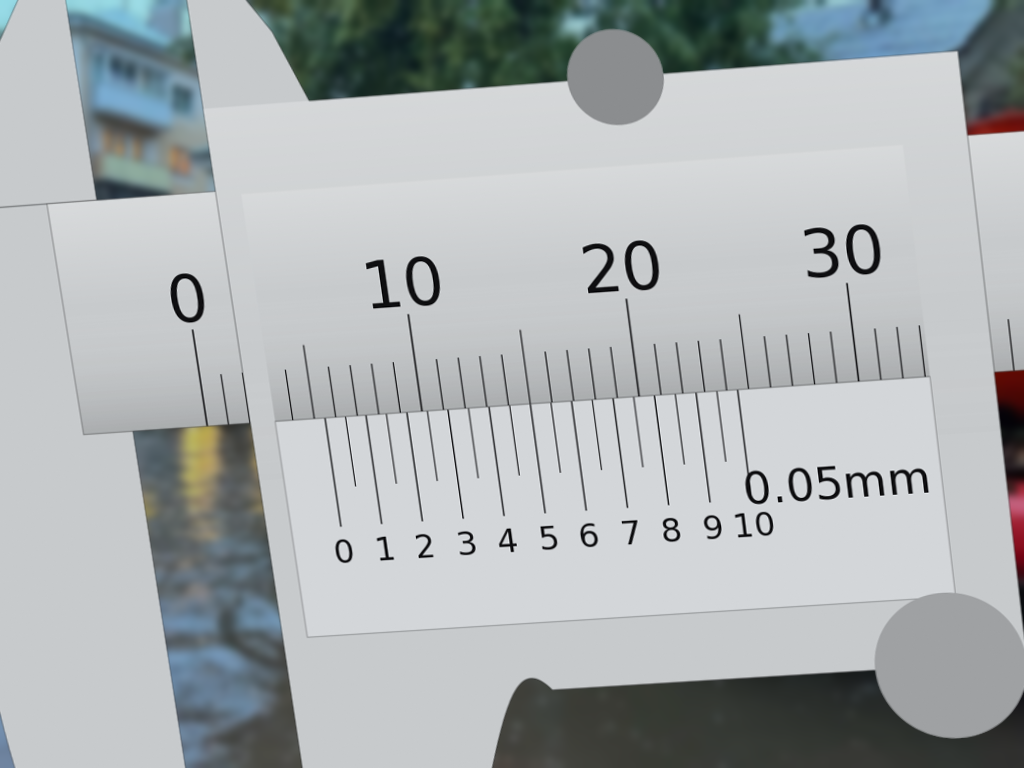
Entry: 5.5 (mm)
